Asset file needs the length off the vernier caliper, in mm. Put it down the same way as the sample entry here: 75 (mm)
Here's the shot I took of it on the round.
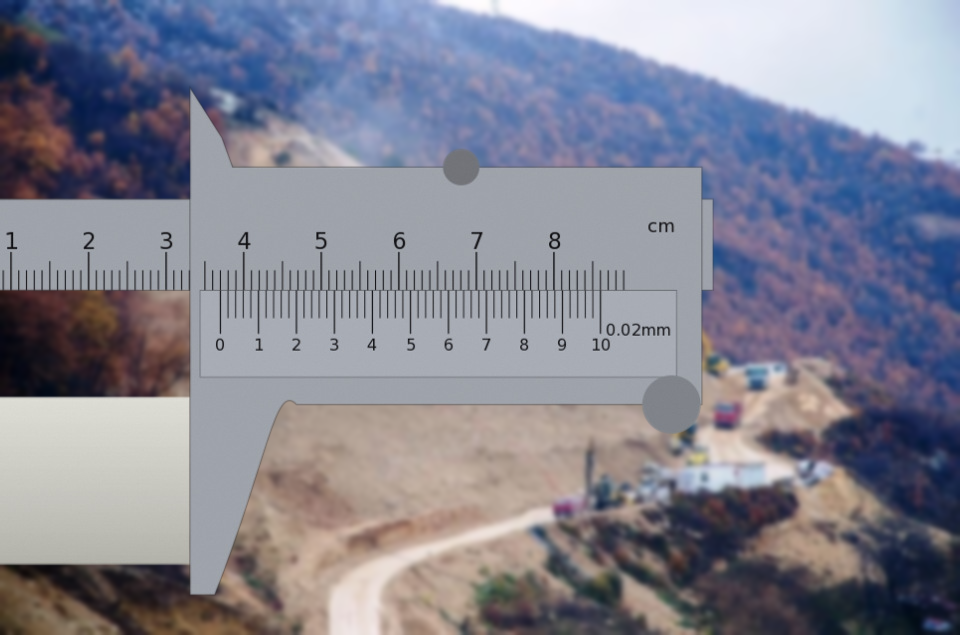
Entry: 37.0 (mm)
